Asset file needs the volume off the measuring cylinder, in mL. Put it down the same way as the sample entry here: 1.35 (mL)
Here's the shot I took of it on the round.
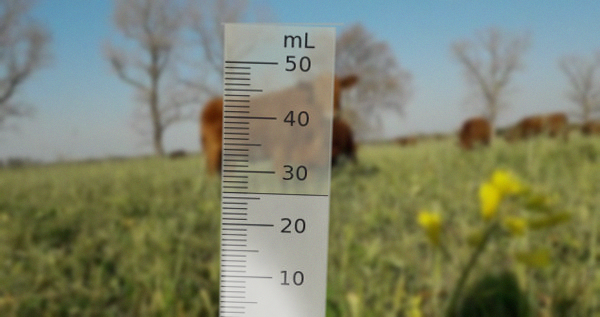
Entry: 26 (mL)
